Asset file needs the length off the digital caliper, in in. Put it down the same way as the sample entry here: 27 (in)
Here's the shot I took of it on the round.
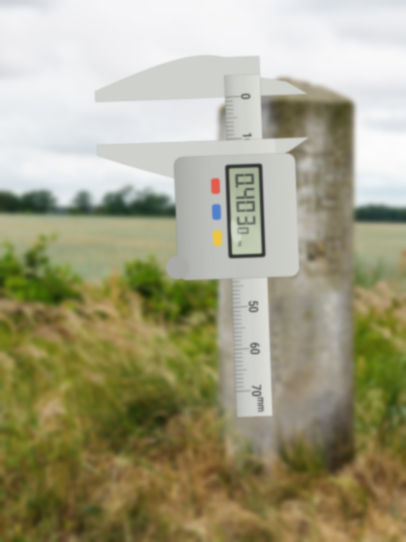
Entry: 0.4030 (in)
